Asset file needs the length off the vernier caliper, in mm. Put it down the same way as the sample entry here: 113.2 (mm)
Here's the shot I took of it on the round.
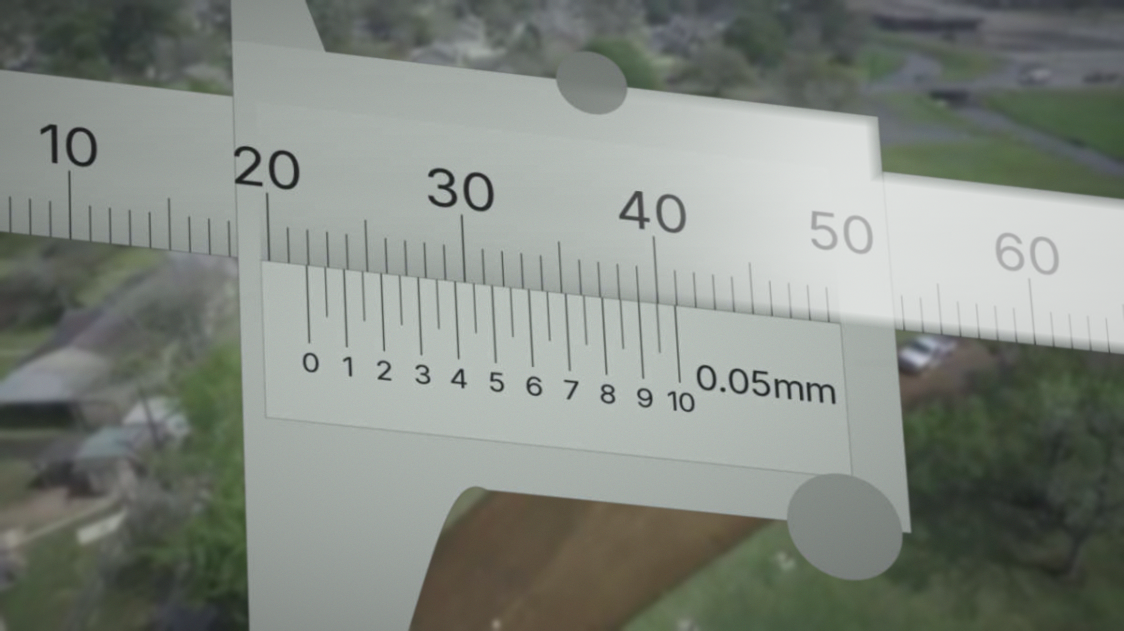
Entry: 21.9 (mm)
